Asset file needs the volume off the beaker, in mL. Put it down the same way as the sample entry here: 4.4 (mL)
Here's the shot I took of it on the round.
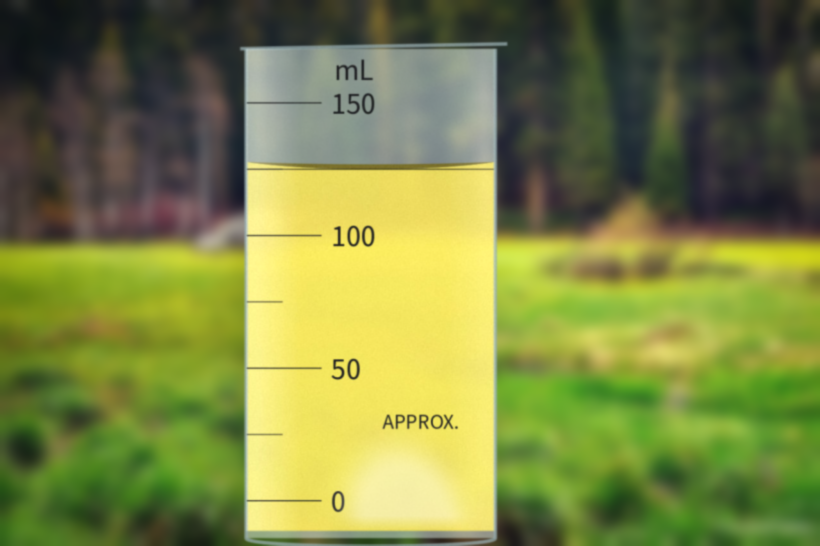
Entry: 125 (mL)
